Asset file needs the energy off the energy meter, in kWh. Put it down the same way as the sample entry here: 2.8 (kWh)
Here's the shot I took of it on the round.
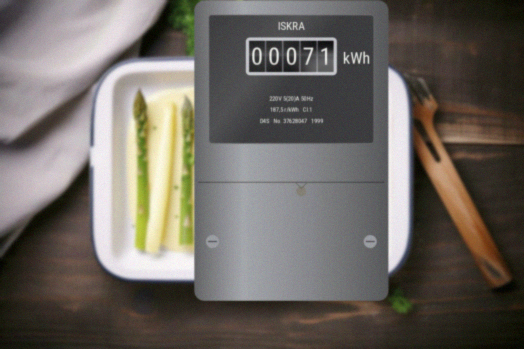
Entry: 71 (kWh)
